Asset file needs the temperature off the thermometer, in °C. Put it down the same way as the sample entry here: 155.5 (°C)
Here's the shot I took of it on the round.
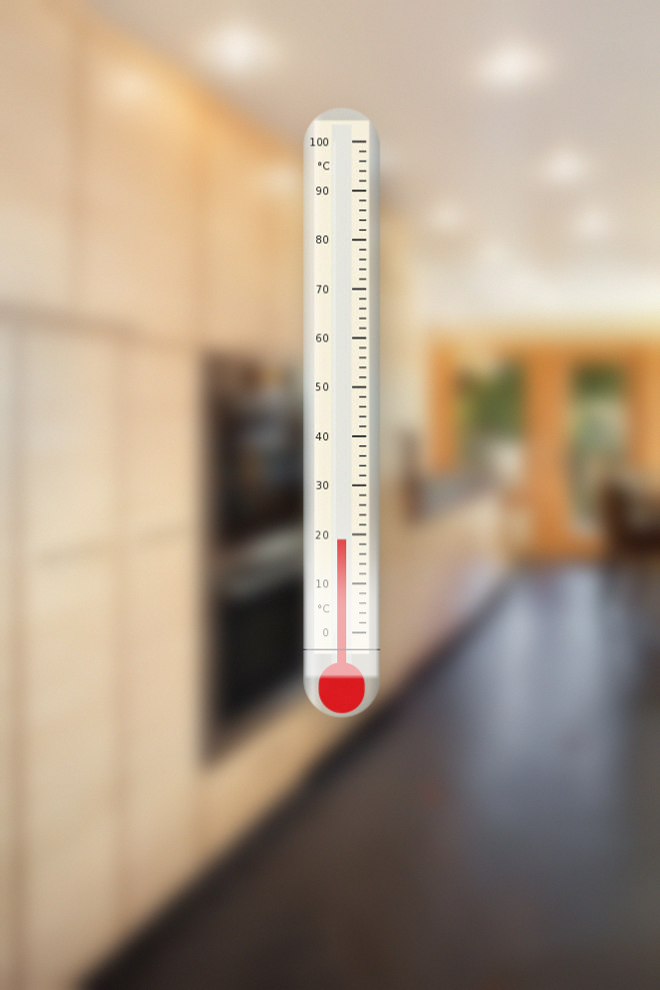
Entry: 19 (°C)
